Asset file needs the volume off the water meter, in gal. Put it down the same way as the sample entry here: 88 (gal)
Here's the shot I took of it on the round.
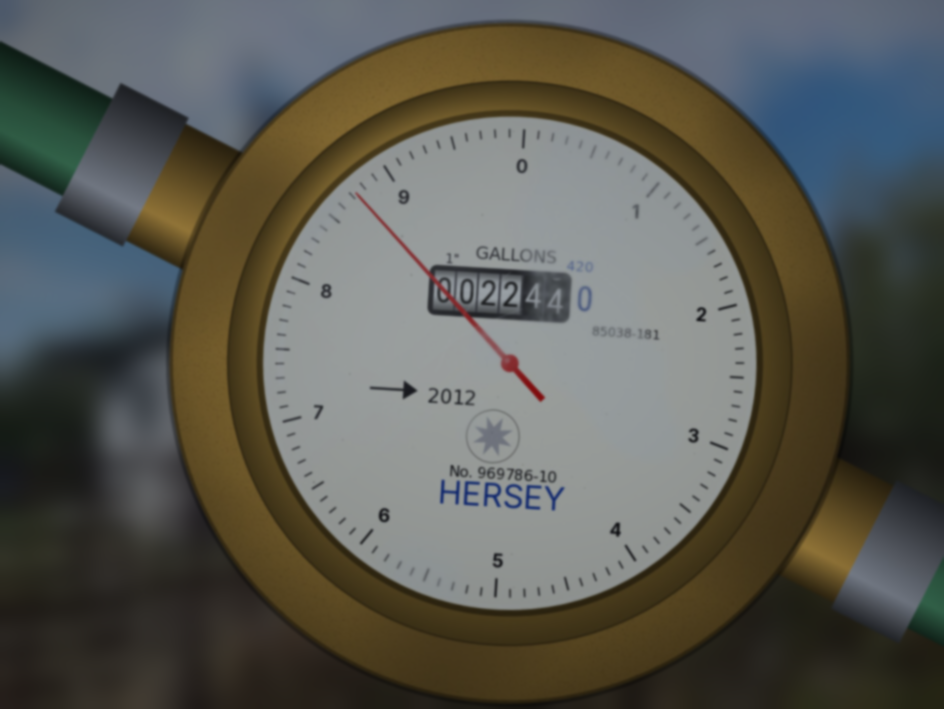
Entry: 22438.7 (gal)
